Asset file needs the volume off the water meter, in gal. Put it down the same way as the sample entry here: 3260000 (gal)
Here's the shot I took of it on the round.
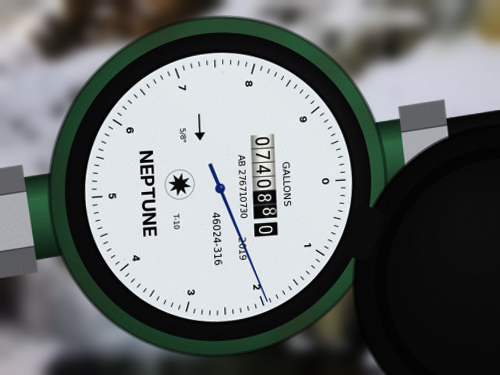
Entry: 740881.9 (gal)
